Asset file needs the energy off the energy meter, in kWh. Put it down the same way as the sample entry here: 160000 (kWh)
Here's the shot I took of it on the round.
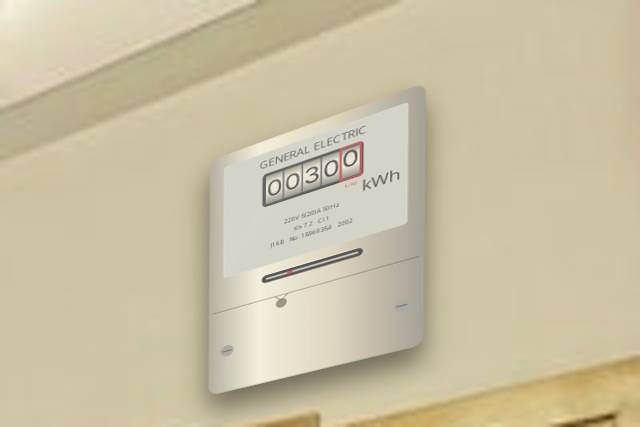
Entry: 30.0 (kWh)
